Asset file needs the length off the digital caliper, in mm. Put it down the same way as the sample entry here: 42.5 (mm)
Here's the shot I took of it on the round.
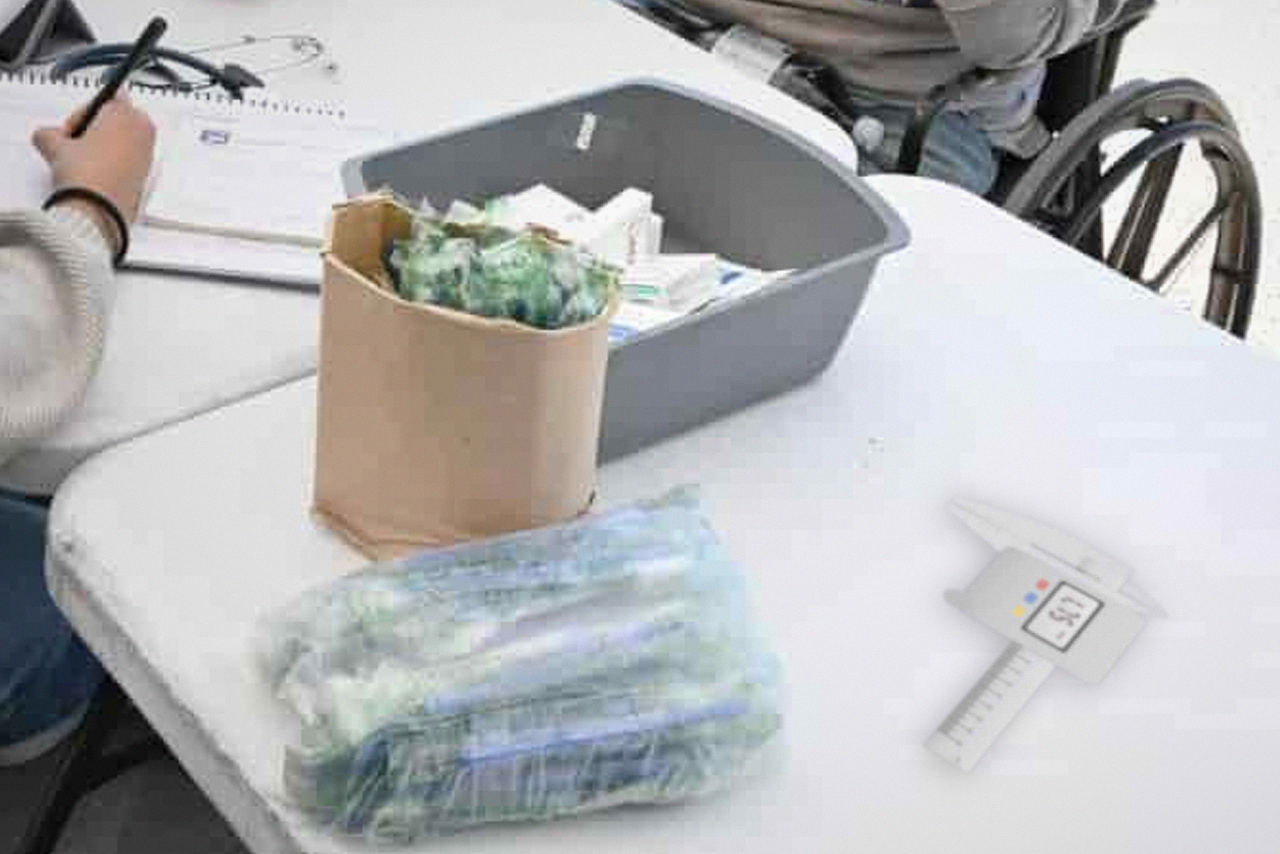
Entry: 1.75 (mm)
